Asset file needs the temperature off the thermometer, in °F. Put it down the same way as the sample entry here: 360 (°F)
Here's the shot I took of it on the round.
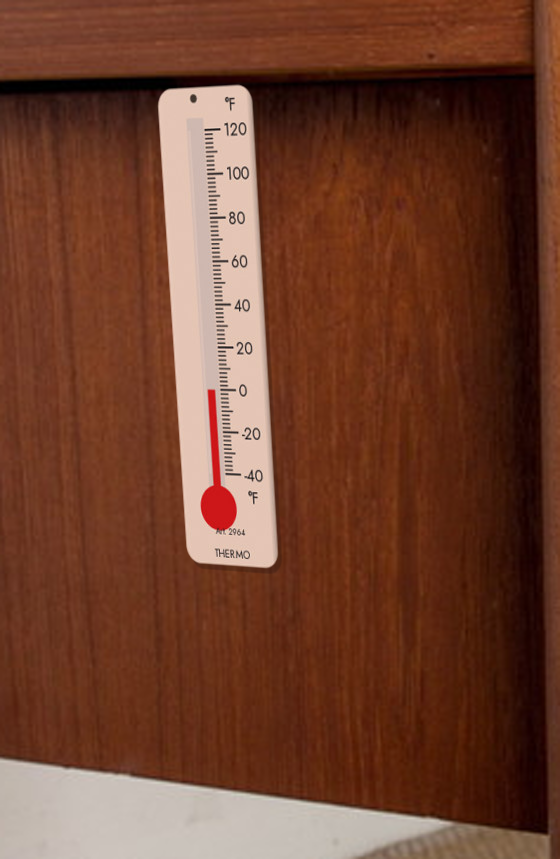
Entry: 0 (°F)
